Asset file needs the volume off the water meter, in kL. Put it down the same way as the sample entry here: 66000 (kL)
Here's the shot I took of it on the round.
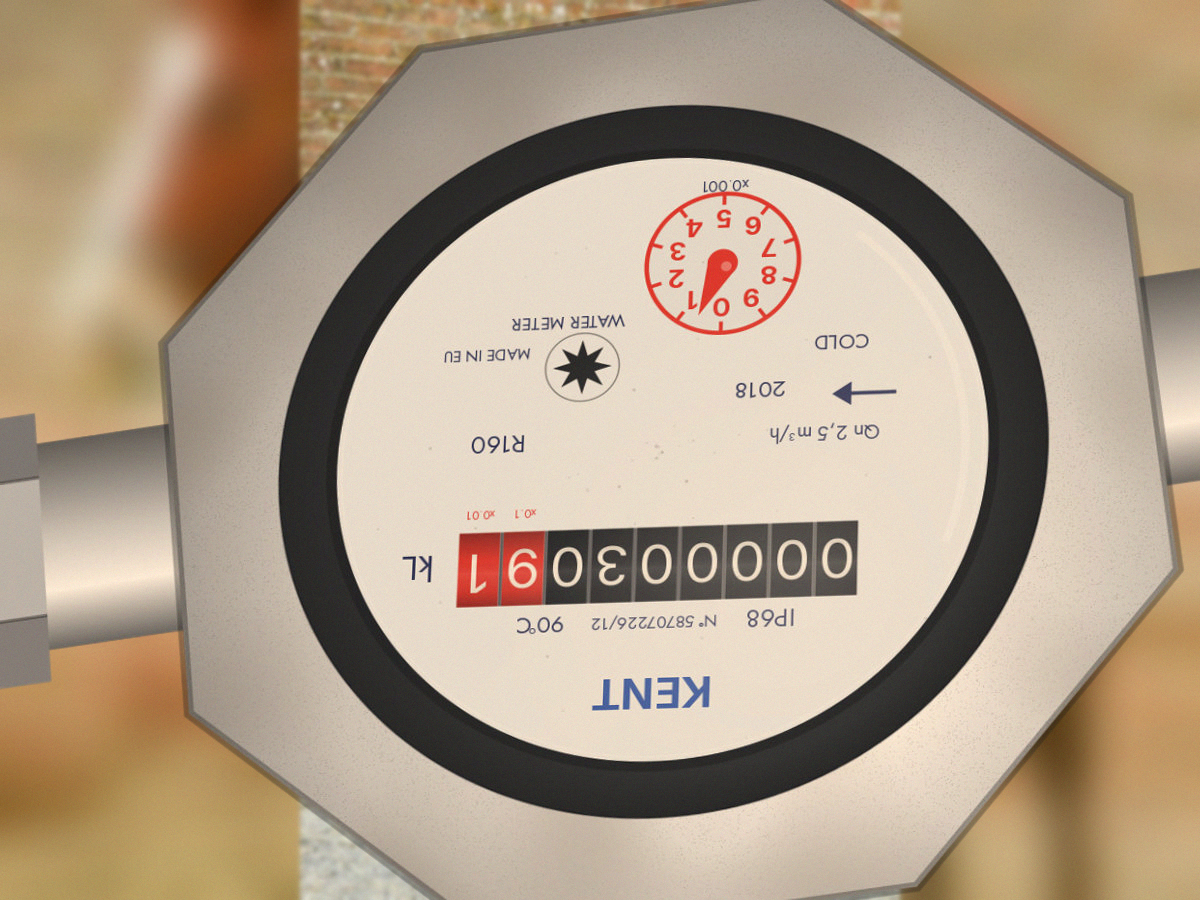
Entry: 30.910 (kL)
